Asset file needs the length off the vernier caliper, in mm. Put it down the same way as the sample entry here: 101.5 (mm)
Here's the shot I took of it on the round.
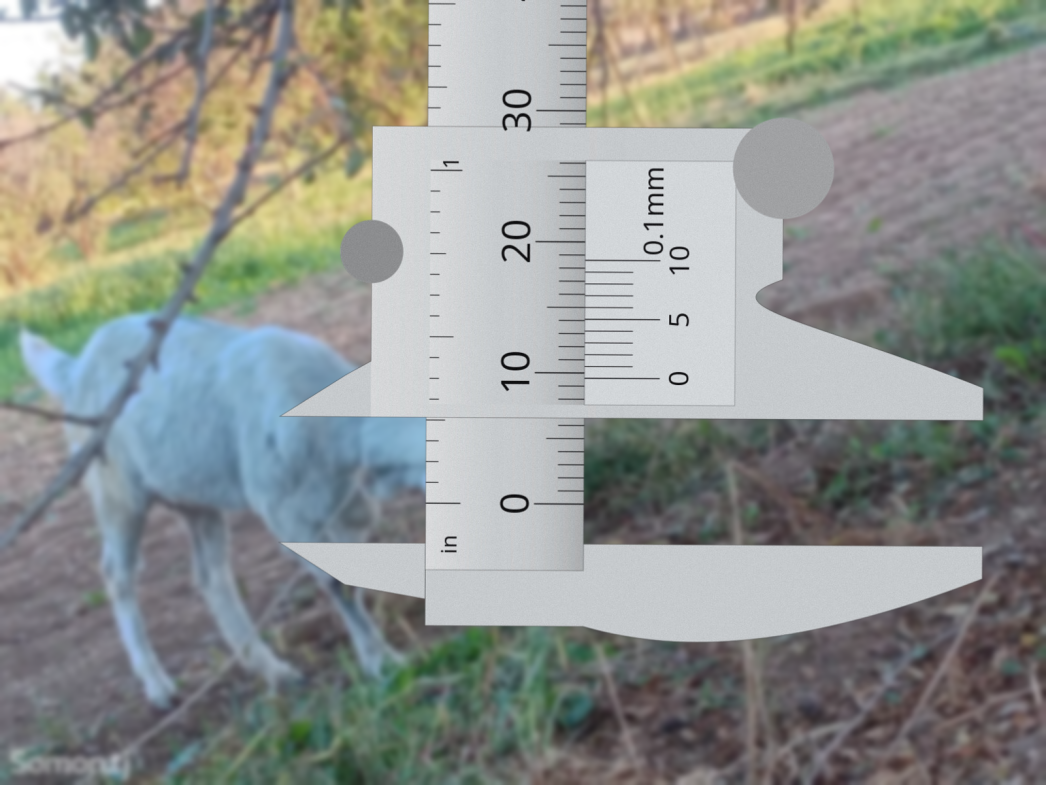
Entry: 9.6 (mm)
